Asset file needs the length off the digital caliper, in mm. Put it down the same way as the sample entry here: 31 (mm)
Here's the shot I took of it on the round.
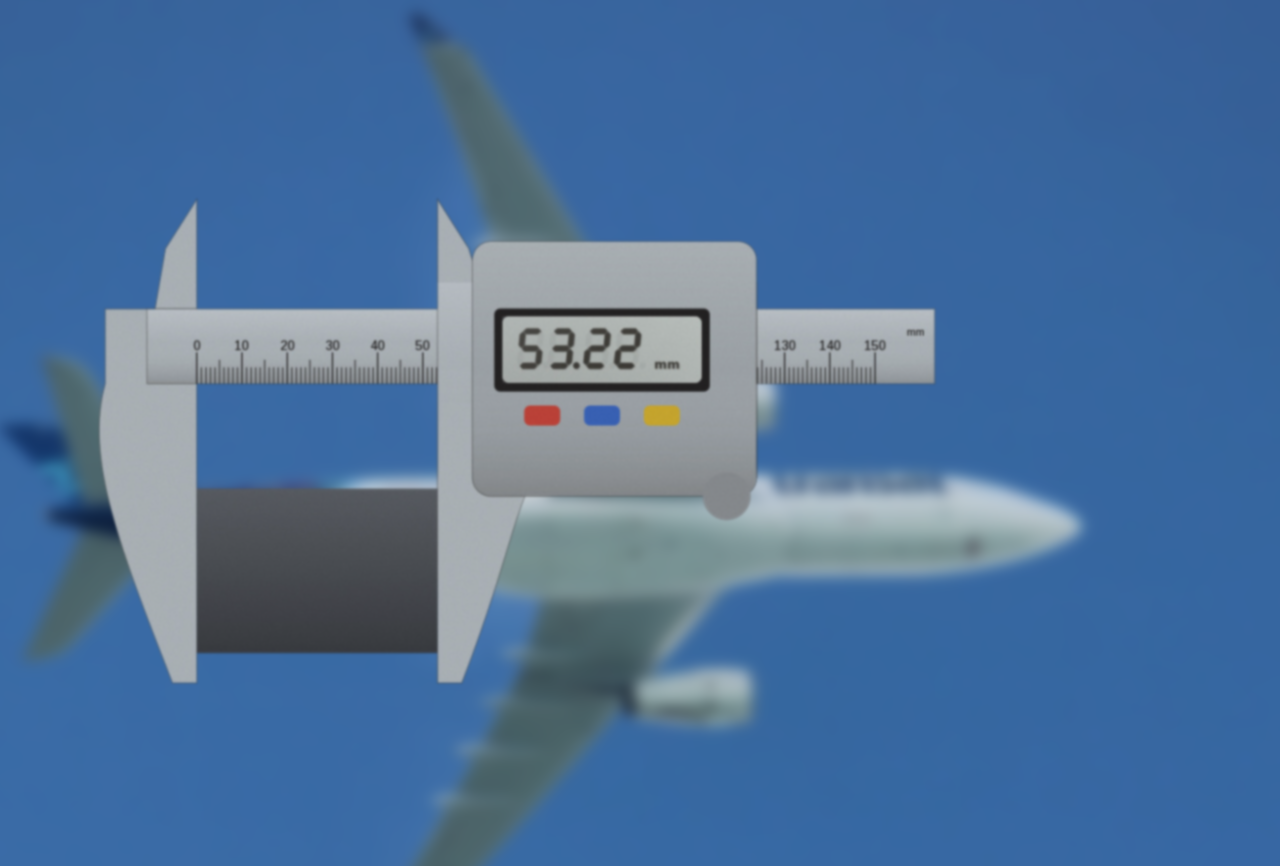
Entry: 53.22 (mm)
